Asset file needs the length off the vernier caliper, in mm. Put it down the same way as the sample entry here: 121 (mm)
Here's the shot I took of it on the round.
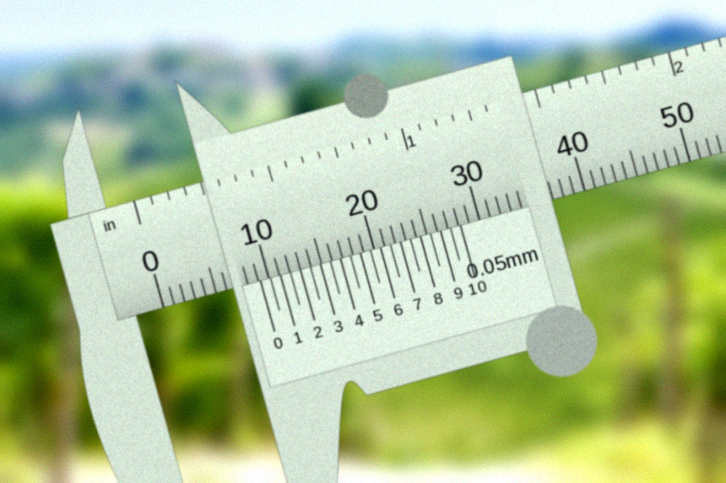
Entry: 9.2 (mm)
